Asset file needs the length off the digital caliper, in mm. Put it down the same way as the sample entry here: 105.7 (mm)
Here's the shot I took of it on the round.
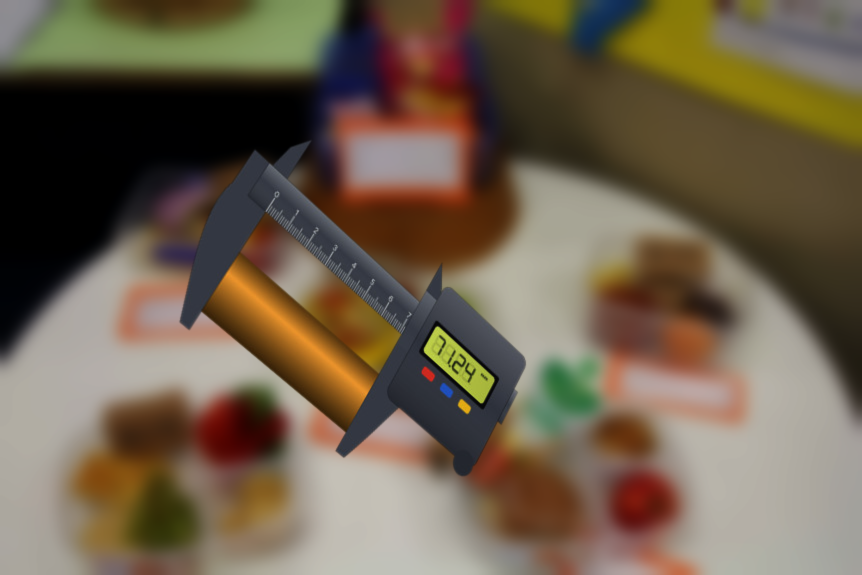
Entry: 71.24 (mm)
